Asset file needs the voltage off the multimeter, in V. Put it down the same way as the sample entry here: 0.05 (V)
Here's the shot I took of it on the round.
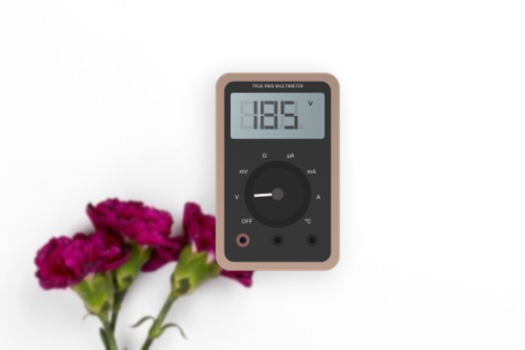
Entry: 185 (V)
